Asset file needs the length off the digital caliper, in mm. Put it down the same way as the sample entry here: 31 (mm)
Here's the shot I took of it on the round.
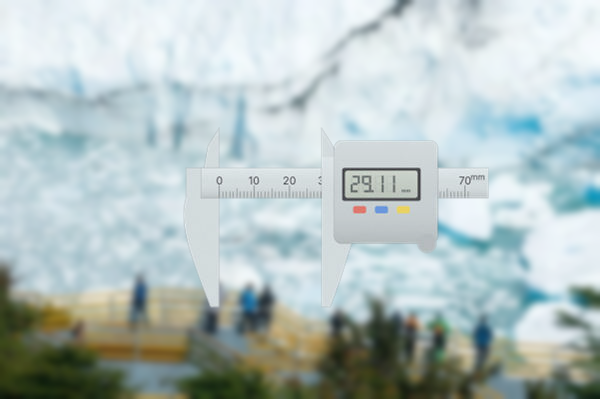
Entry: 29.11 (mm)
